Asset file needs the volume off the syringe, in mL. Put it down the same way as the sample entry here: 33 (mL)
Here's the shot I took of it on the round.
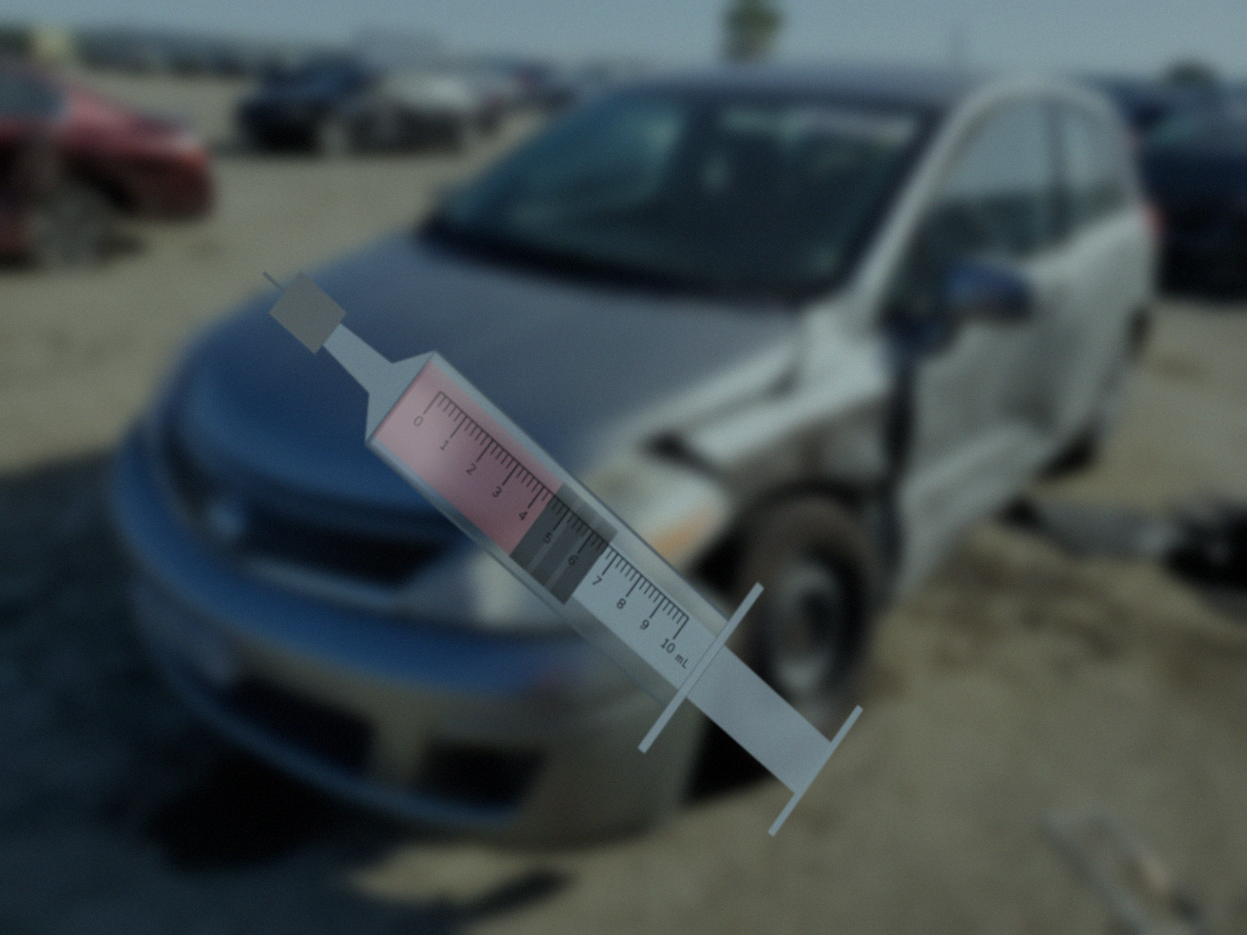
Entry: 4.4 (mL)
